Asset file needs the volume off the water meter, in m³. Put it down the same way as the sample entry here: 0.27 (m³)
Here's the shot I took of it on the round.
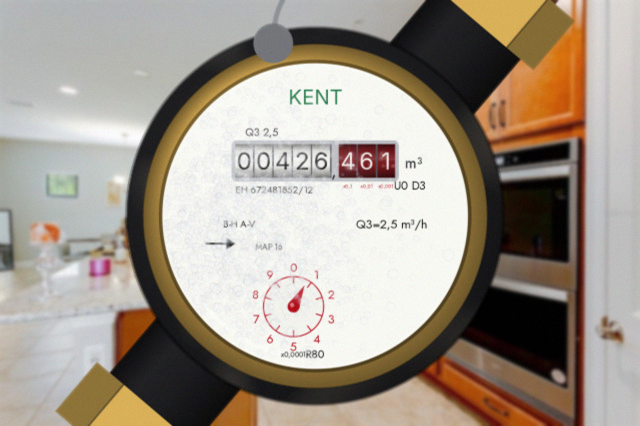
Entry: 426.4610 (m³)
